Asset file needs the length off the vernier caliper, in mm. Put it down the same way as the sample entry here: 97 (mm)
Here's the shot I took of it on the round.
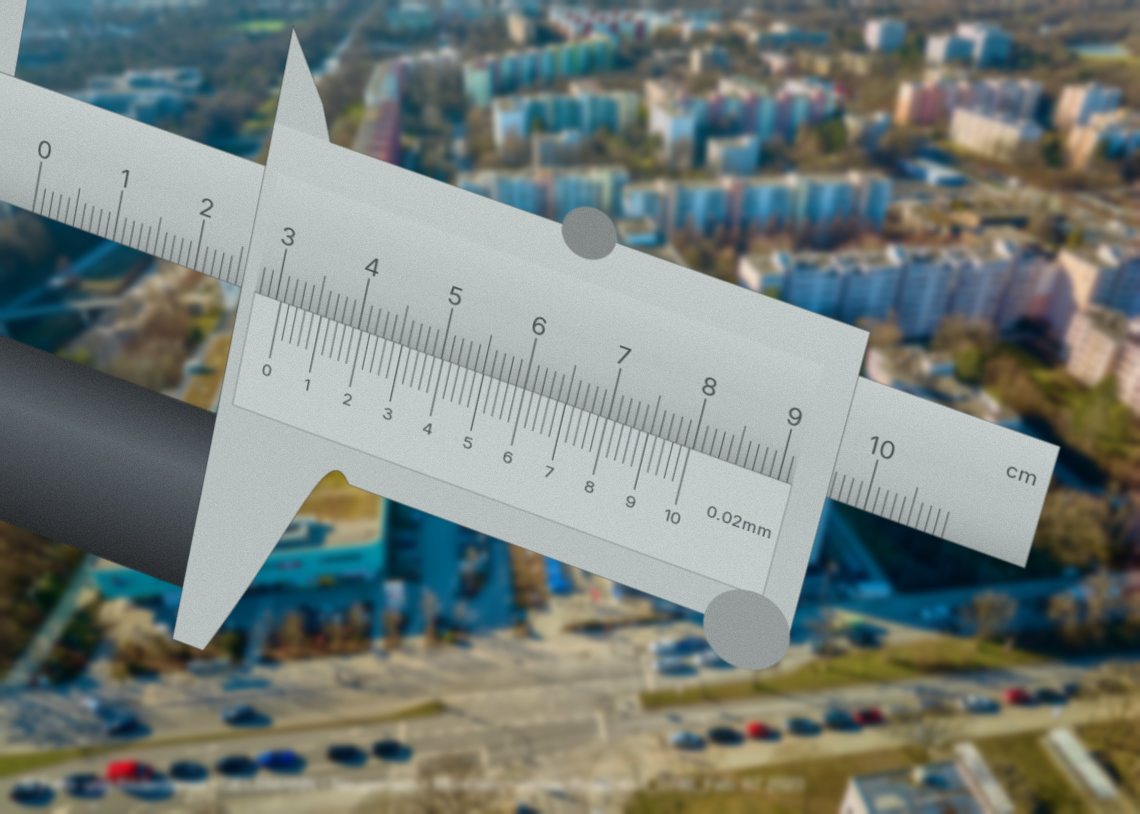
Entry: 30.6 (mm)
